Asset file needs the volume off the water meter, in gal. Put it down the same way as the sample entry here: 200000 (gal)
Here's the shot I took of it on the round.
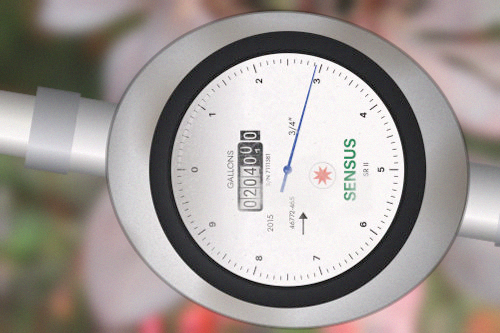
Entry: 204002.9 (gal)
